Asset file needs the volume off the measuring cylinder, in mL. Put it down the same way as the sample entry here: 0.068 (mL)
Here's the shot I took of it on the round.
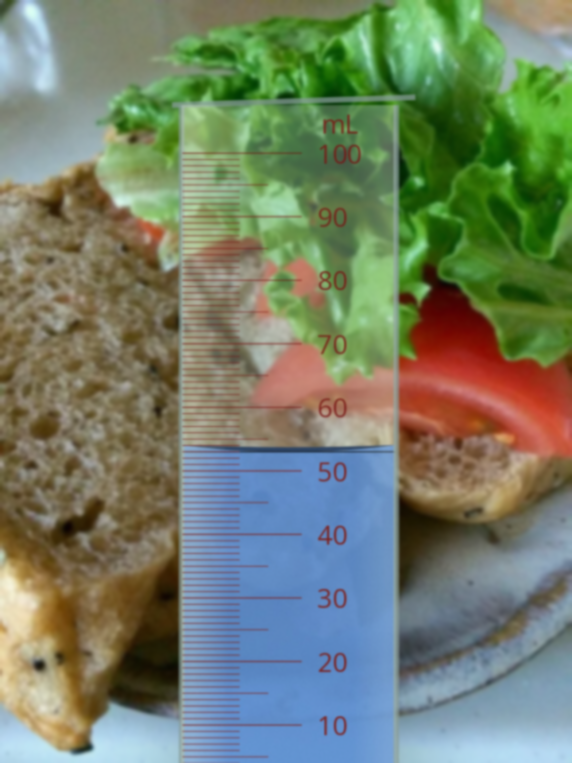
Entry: 53 (mL)
